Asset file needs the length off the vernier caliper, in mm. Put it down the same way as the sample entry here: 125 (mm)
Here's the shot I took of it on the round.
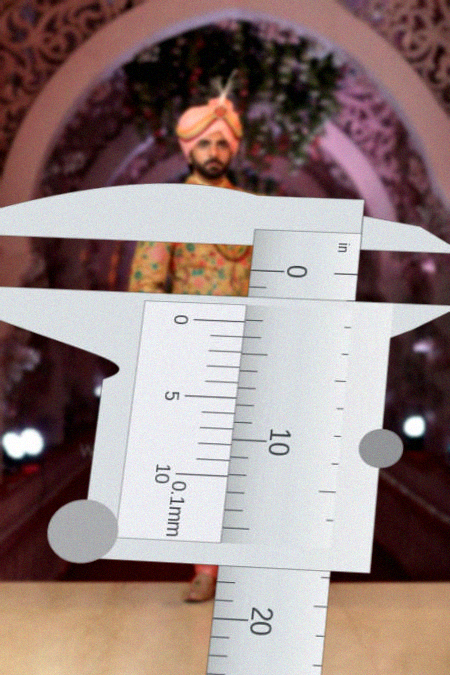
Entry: 3.1 (mm)
